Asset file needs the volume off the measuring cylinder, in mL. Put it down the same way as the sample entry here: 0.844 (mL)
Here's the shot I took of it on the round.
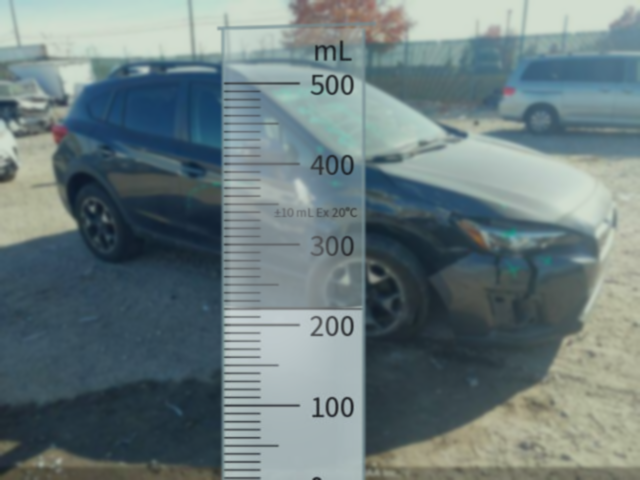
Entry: 220 (mL)
